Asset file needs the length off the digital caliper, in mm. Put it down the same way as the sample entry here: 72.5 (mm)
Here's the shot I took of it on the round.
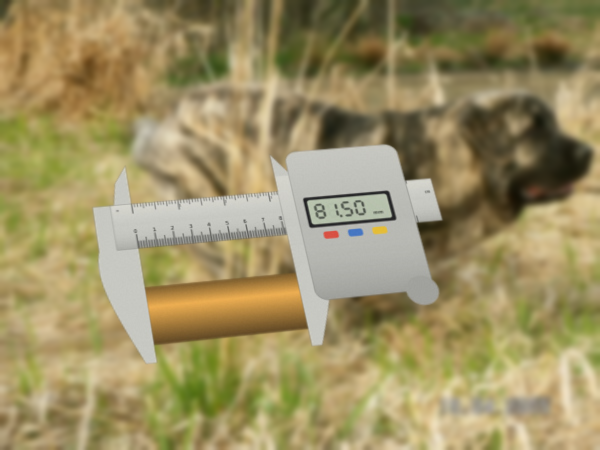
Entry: 81.50 (mm)
